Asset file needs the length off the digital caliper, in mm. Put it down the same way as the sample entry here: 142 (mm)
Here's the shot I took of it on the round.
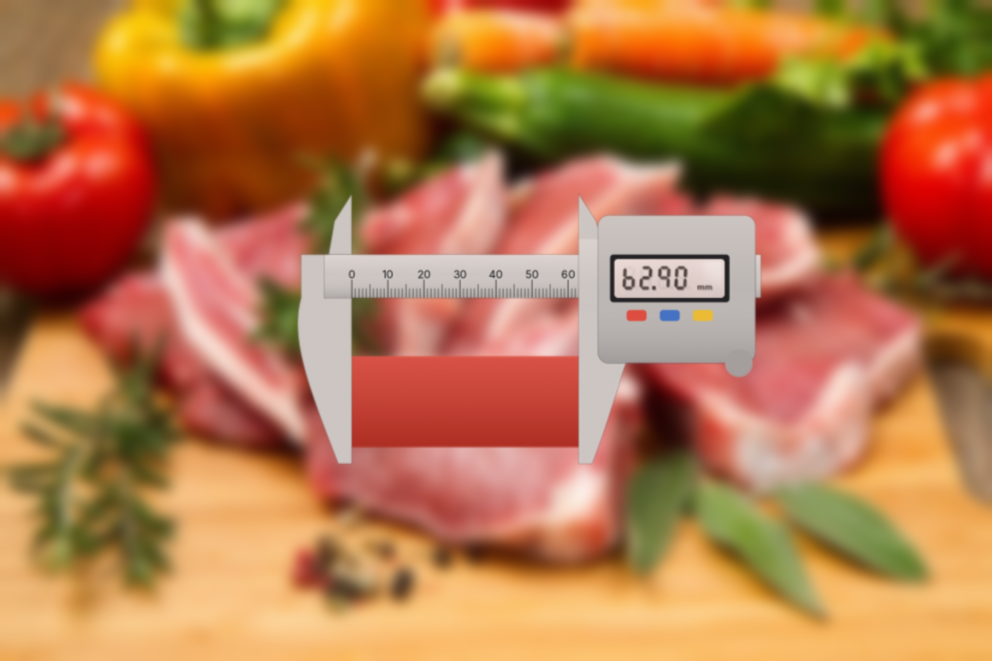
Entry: 62.90 (mm)
